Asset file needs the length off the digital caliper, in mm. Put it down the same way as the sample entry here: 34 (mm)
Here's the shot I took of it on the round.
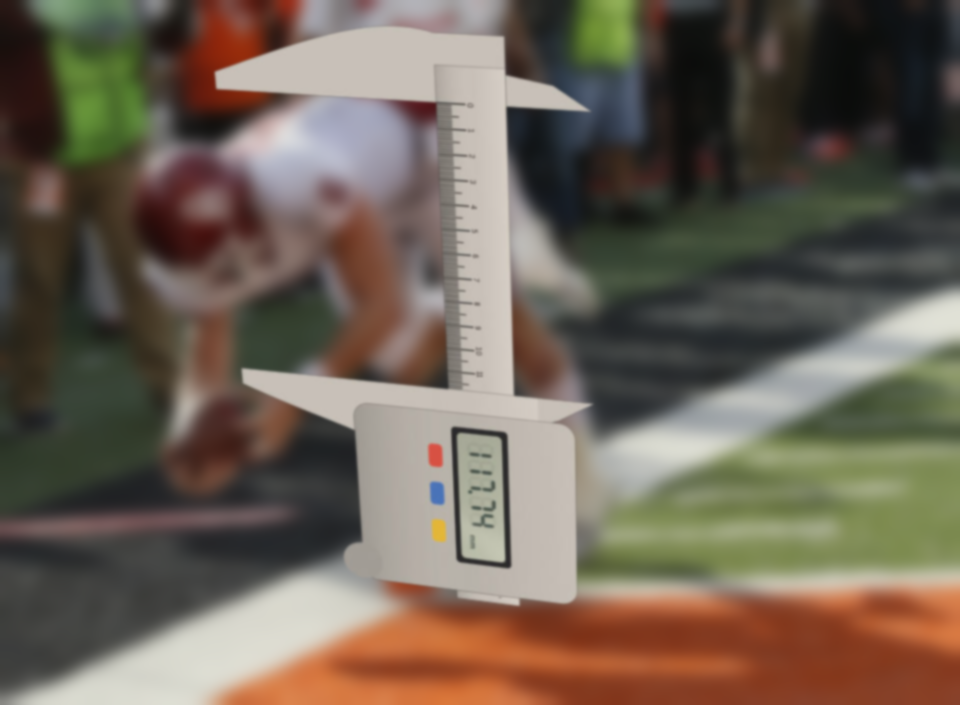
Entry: 117.74 (mm)
